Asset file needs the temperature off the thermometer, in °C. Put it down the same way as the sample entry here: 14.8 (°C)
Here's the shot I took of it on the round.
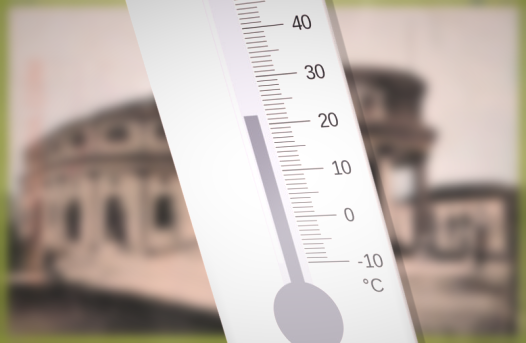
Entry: 22 (°C)
